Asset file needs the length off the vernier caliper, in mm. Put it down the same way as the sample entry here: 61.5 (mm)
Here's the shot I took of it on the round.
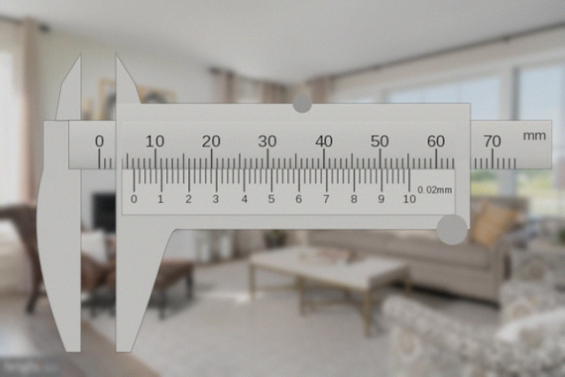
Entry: 6.2 (mm)
